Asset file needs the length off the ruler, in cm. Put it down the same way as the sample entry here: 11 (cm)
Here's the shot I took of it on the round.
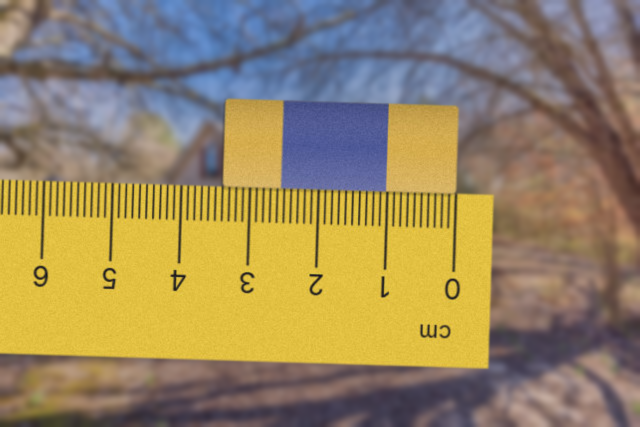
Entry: 3.4 (cm)
